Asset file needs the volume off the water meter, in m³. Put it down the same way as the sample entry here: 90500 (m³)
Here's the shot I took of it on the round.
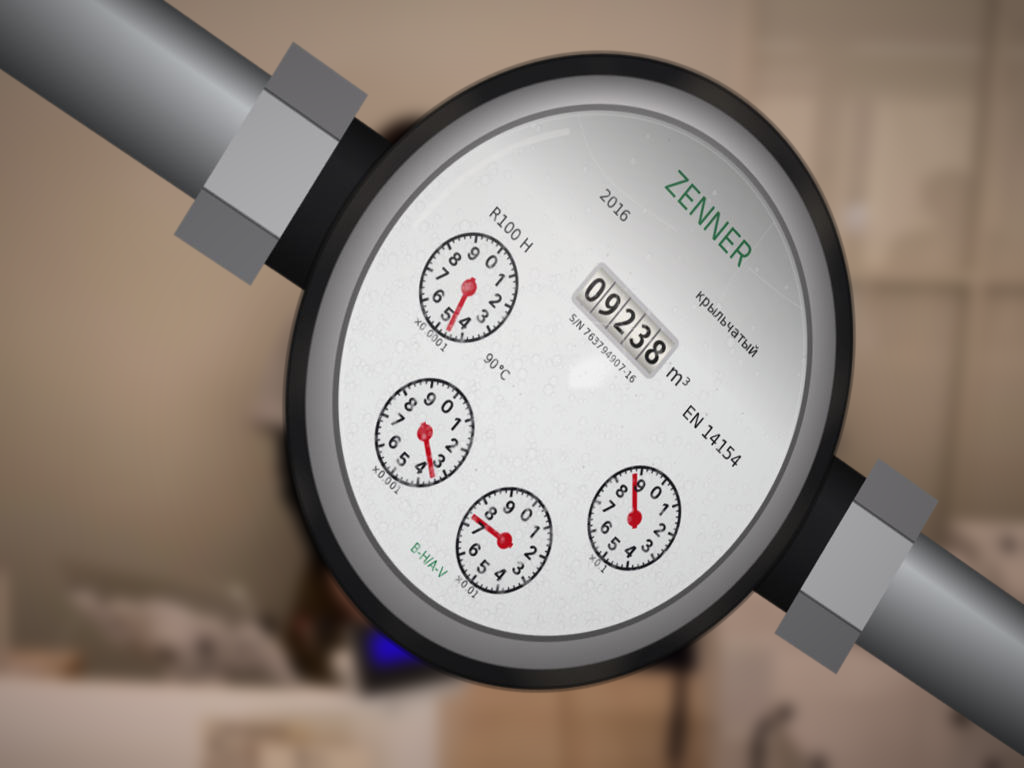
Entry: 9238.8734 (m³)
